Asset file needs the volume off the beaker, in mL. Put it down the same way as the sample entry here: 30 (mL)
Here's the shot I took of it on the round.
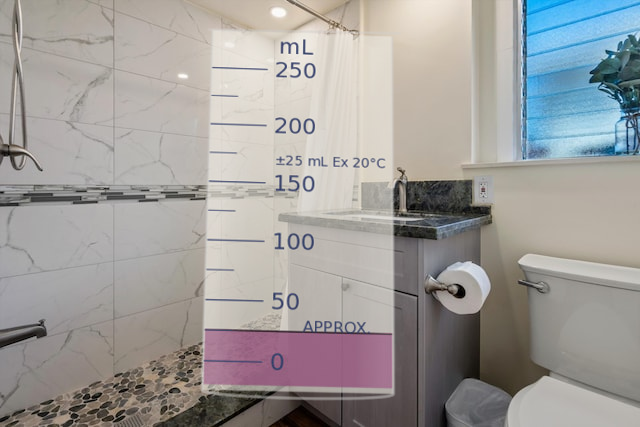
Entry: 25 (mL)
